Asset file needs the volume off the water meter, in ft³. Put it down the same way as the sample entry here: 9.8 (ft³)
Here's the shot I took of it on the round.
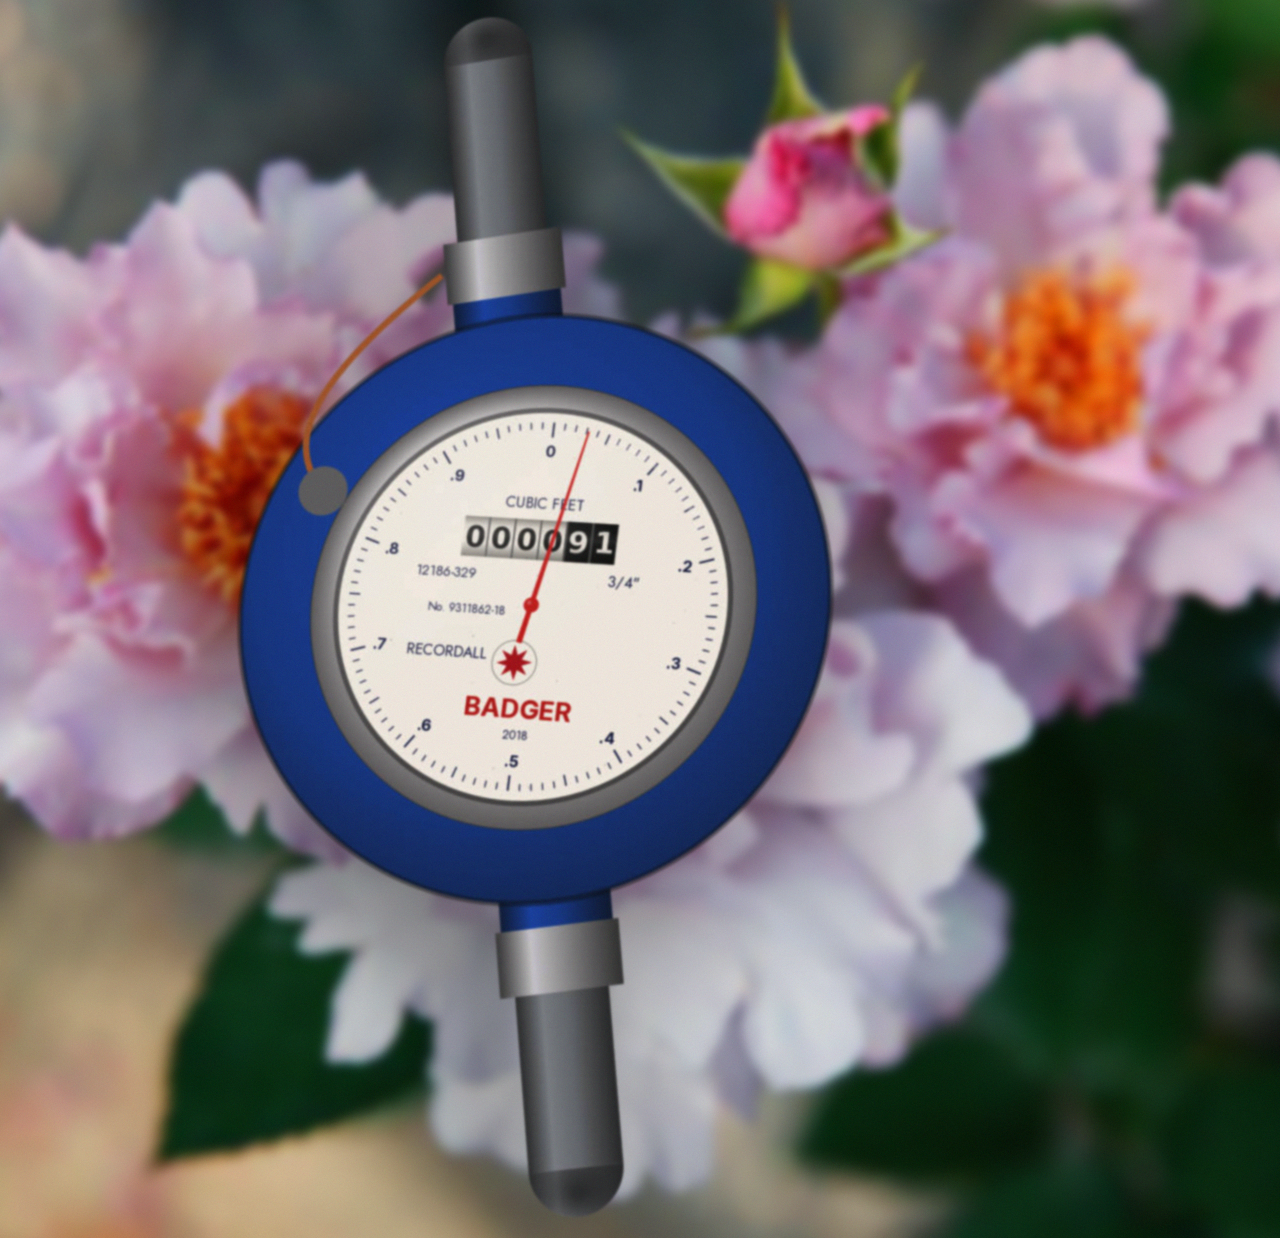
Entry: 91.03 (ft³)
